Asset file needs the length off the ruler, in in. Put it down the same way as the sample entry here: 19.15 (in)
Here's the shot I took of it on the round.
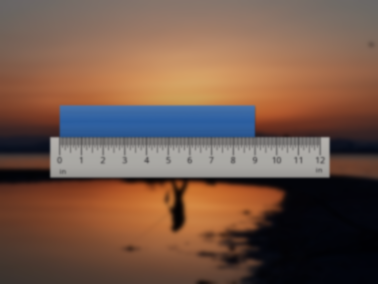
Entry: 9 (in)
